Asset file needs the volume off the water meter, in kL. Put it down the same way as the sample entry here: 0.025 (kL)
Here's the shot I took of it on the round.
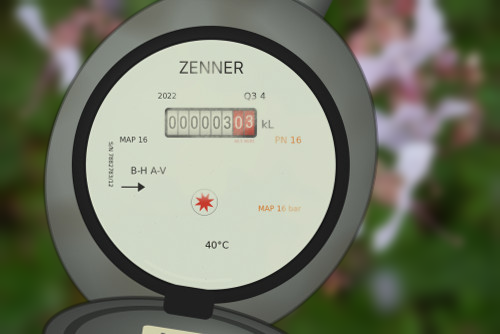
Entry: 3.03 (kL)
